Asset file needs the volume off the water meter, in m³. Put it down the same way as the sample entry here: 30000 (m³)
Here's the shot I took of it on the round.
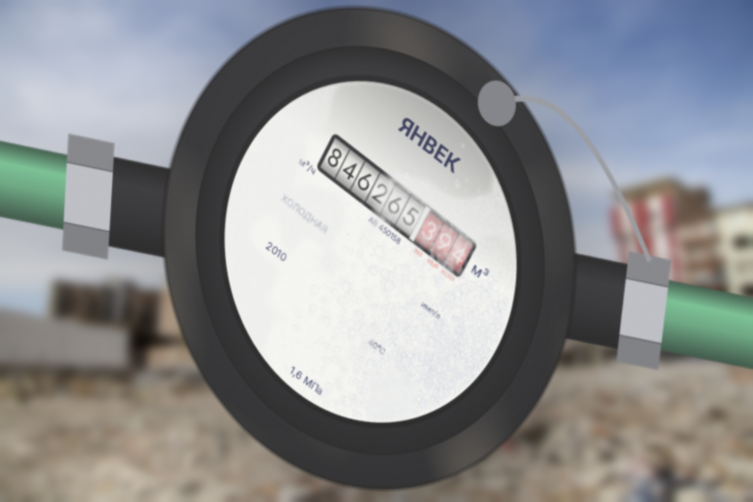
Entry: 846265.394 (m³)
